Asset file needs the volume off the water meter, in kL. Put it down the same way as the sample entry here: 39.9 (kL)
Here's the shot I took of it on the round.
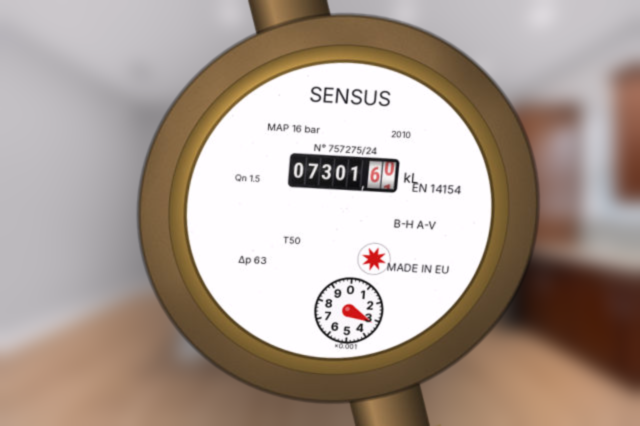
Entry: 7301.603 (kL)
